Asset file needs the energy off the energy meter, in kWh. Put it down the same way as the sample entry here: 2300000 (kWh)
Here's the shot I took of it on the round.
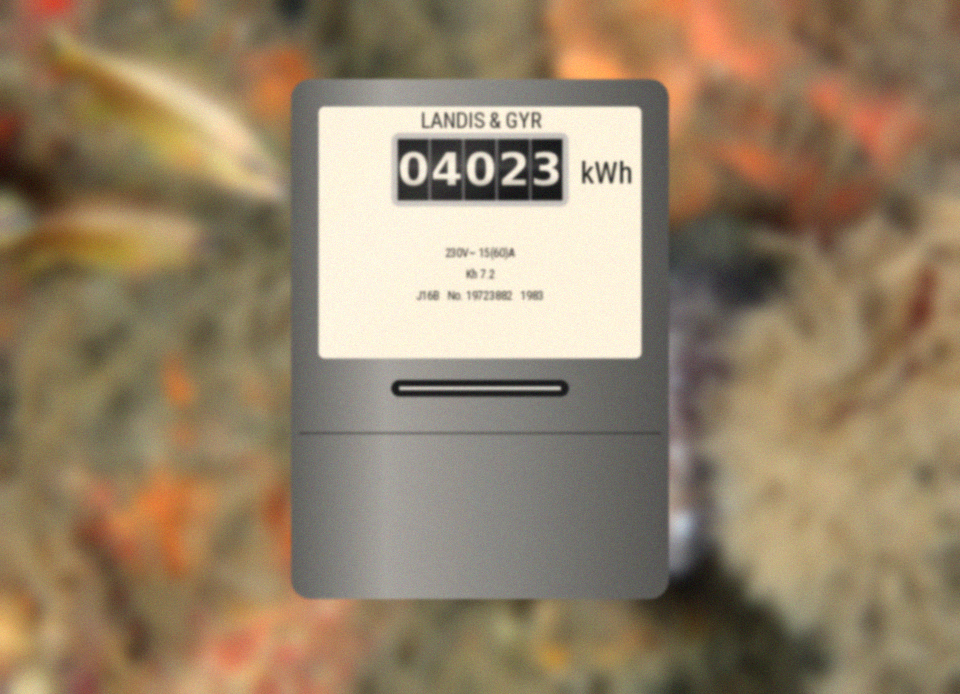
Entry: 4023 (kWh)
